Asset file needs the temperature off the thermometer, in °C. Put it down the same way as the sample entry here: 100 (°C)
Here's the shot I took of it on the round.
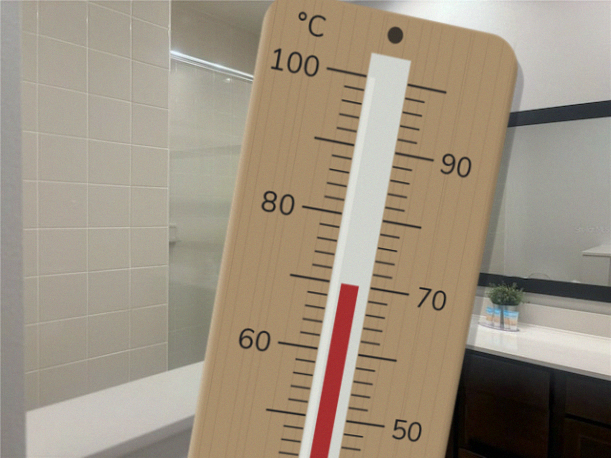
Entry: 70 (°C)
